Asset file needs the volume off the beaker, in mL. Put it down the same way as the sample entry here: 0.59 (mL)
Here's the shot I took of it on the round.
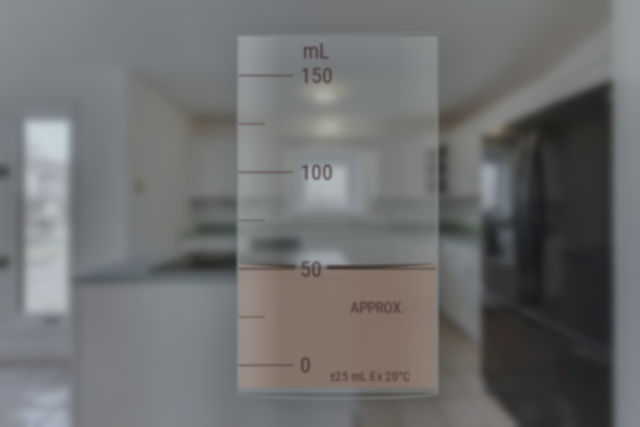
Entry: 50 (mL)
